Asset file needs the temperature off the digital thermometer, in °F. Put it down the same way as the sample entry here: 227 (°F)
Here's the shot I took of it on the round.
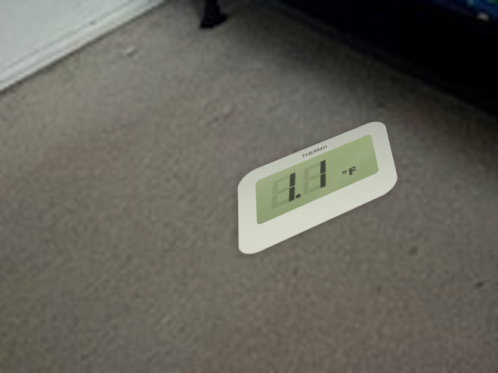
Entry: 1.1 (°F)
